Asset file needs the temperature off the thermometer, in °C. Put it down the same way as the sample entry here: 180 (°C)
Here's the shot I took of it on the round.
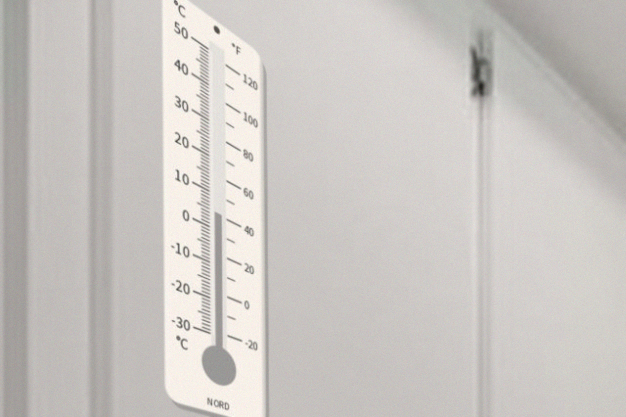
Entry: 5 (°C)
